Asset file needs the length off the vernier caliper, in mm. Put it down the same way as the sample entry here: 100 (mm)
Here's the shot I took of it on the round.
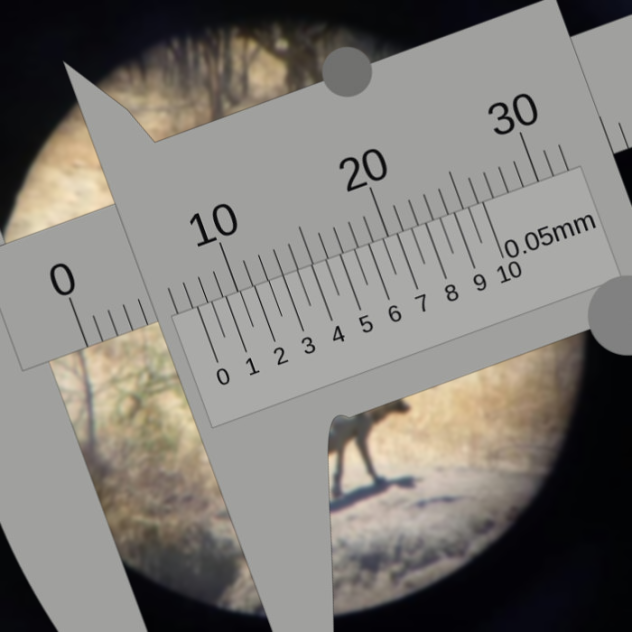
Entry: 7.3 (mm)
